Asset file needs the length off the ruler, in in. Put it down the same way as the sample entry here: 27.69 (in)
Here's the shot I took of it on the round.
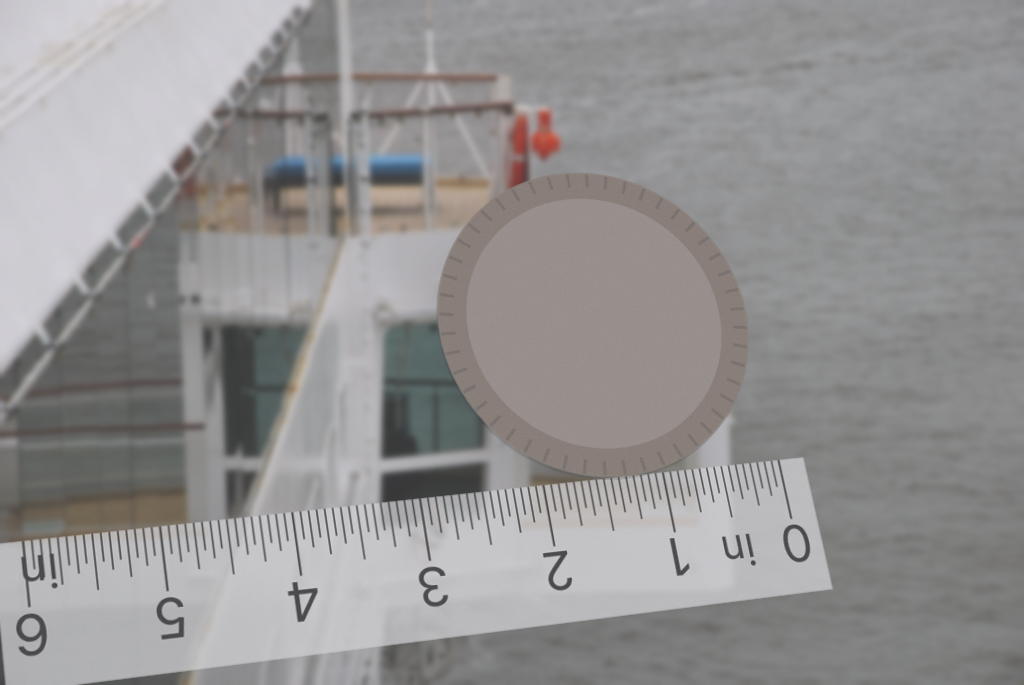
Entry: 2.625 (in)
